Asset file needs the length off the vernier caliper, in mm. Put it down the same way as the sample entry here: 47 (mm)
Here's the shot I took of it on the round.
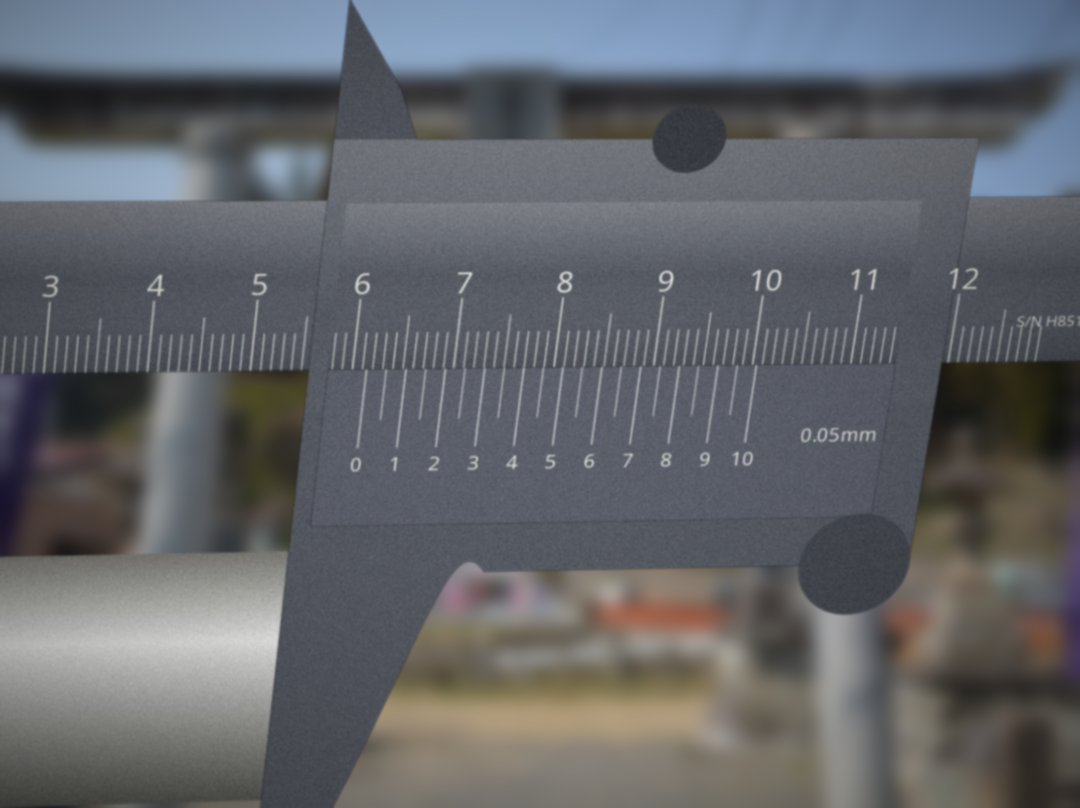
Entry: 61.4 (mm)
